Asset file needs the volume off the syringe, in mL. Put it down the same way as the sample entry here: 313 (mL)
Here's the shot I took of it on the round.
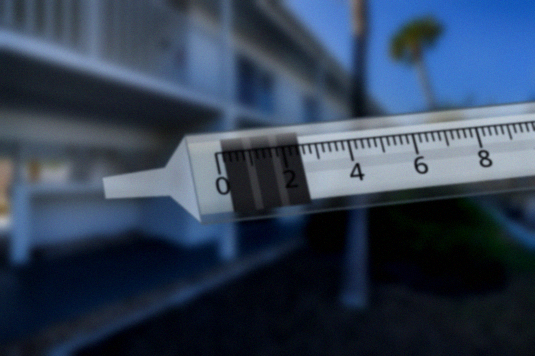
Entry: 0.2 (mL)
